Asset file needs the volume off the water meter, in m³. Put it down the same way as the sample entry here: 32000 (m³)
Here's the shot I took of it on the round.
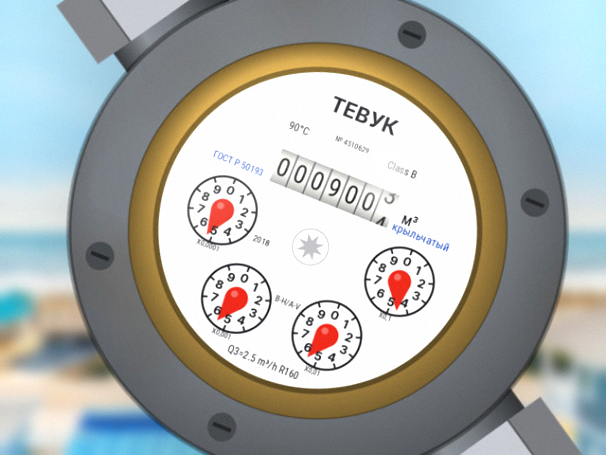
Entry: 9003.4555 (m³)
